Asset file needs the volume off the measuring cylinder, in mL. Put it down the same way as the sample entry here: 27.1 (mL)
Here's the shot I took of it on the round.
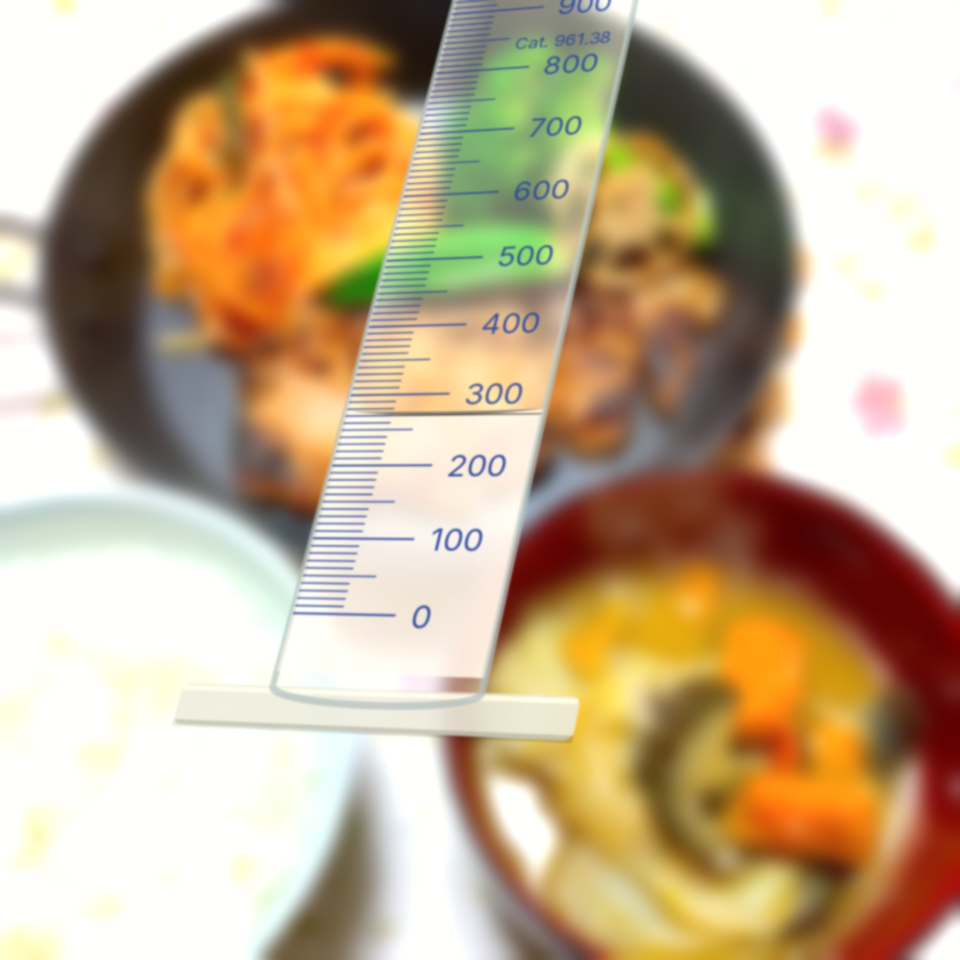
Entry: 270 (mL)
